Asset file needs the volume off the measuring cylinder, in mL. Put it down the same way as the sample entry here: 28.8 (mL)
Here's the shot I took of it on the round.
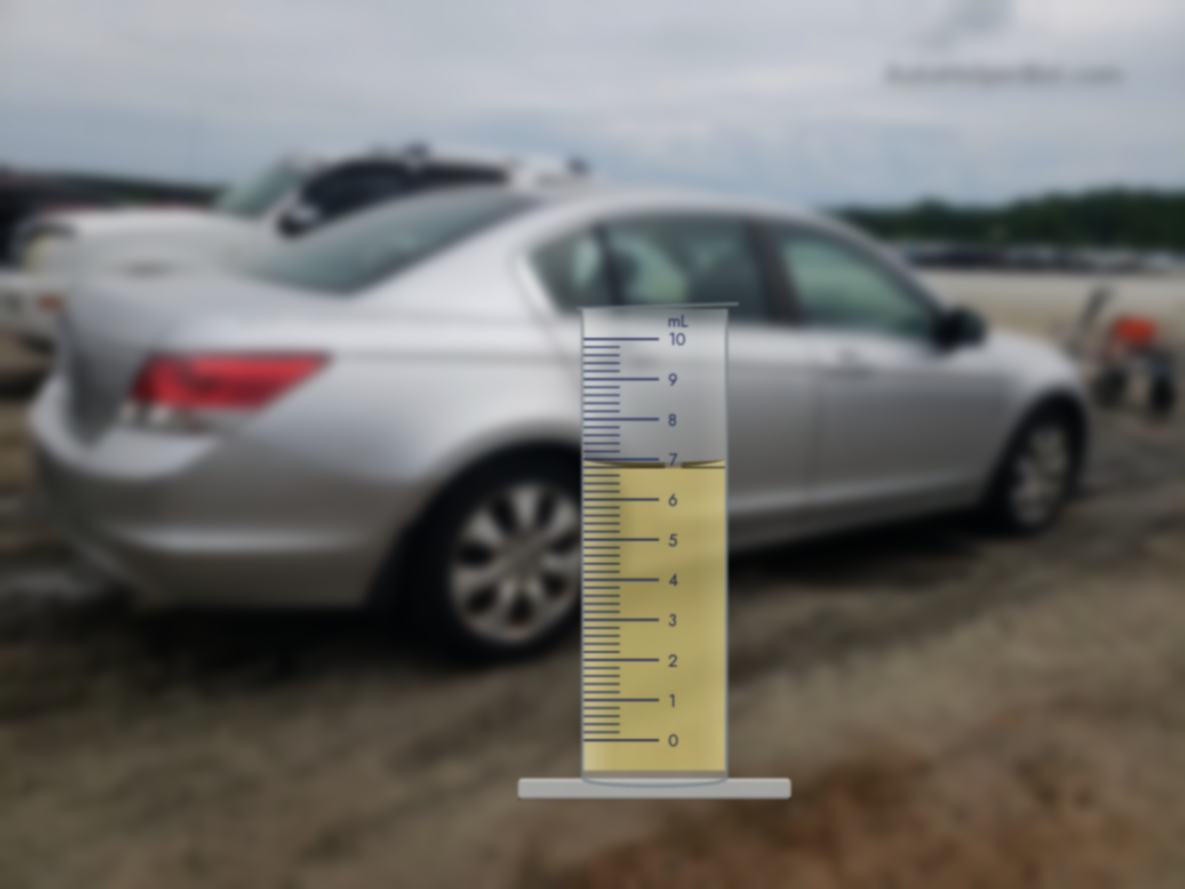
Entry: 6.8 (mL)
